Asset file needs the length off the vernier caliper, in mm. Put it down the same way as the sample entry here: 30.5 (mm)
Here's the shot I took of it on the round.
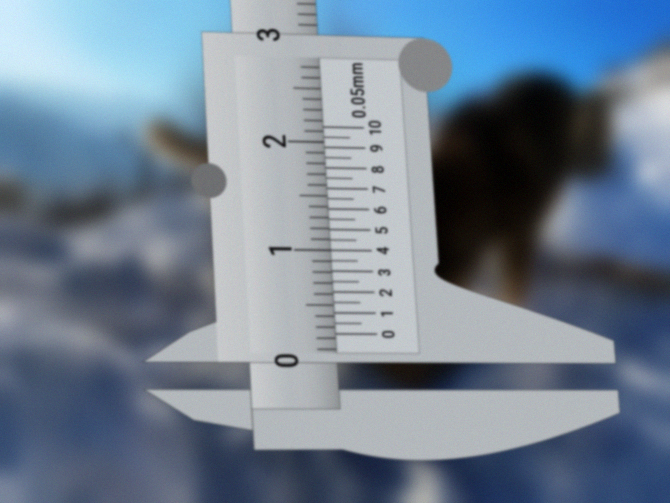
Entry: 2.4 (mm)
